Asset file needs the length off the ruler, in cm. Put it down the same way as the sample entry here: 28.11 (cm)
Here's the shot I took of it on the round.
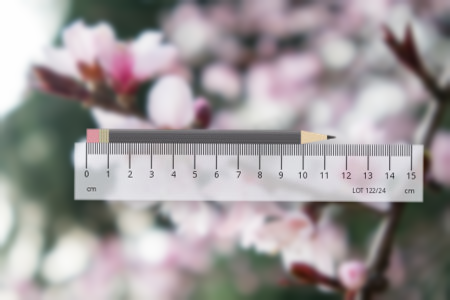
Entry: 11.5 (cm)
